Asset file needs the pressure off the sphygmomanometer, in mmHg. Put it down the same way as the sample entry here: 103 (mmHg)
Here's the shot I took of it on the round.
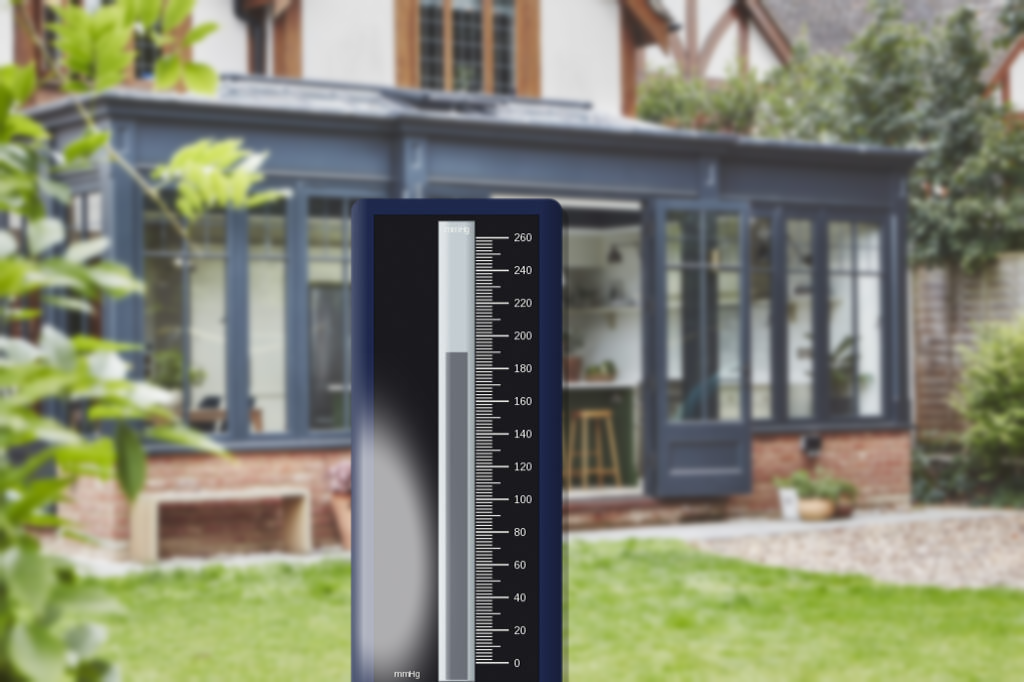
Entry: 190 (mmHg)
